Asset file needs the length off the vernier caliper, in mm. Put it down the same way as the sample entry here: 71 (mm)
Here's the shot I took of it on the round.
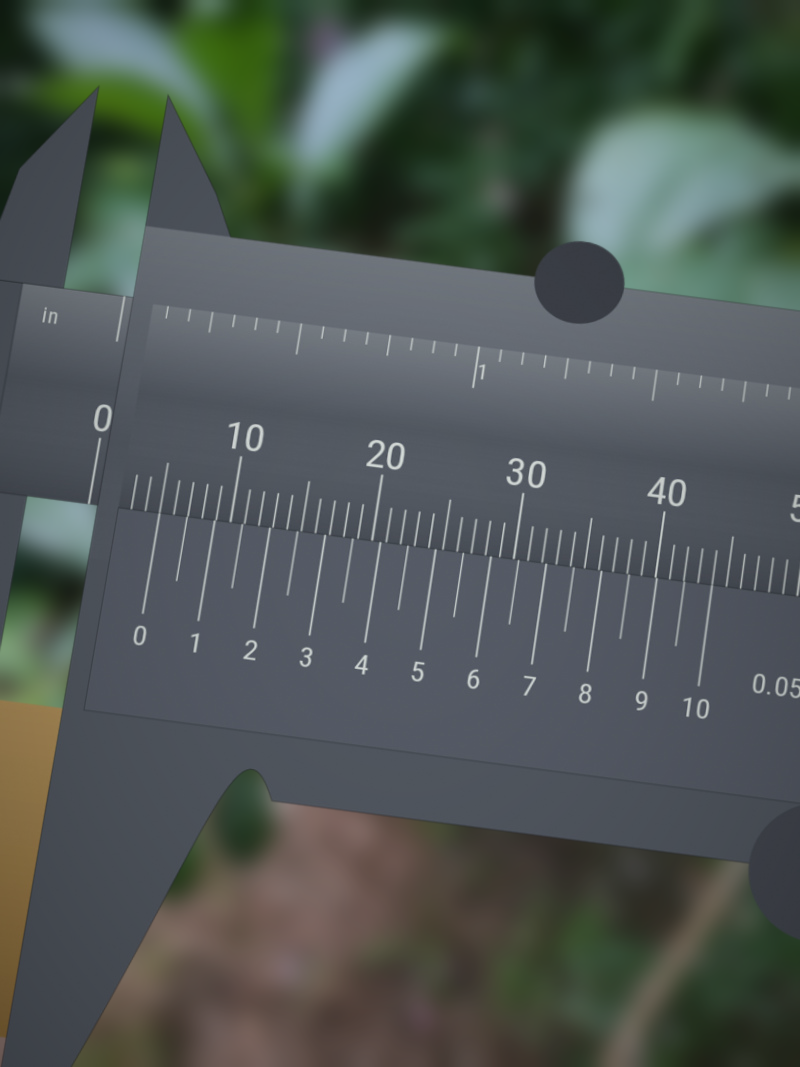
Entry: 5.0 (mm)
